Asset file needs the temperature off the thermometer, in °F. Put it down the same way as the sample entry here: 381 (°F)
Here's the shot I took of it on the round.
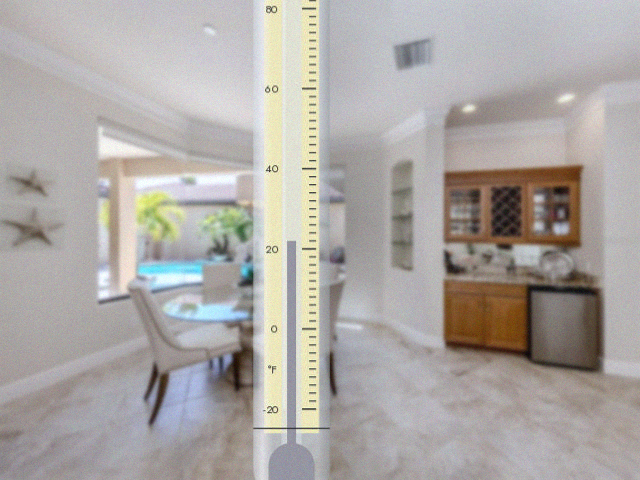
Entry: 22 (°F)
